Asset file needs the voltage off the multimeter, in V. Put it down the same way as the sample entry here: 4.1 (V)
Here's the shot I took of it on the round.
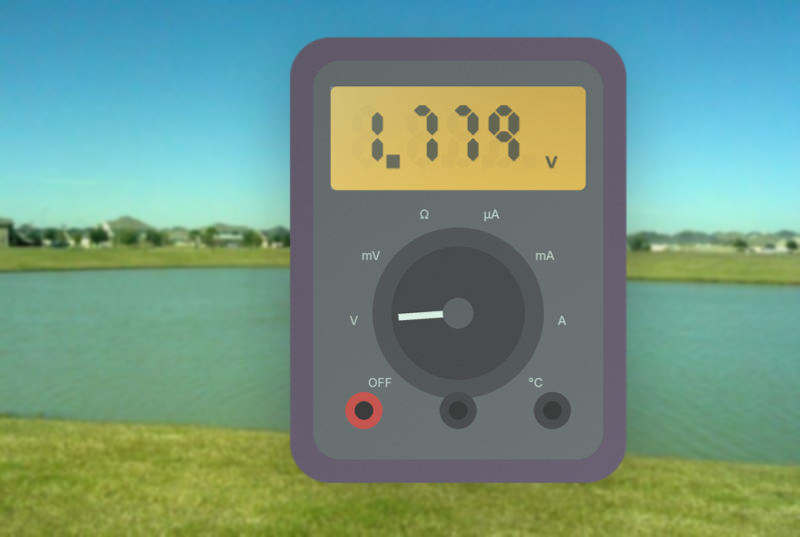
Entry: 1.779 (V)
